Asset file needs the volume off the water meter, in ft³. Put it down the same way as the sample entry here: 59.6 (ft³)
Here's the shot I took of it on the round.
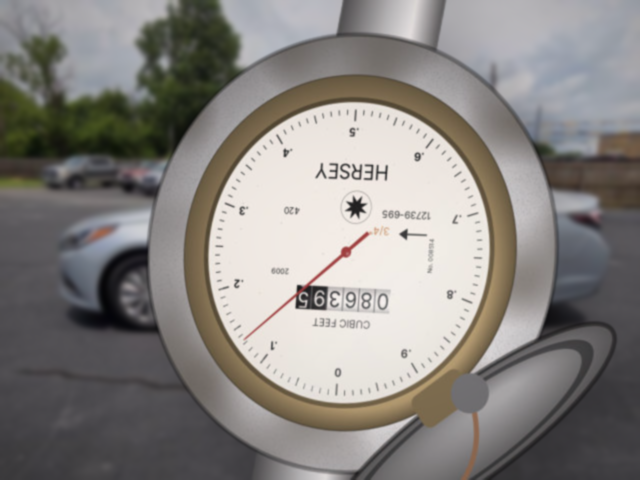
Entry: 86395.13 (ft³)
